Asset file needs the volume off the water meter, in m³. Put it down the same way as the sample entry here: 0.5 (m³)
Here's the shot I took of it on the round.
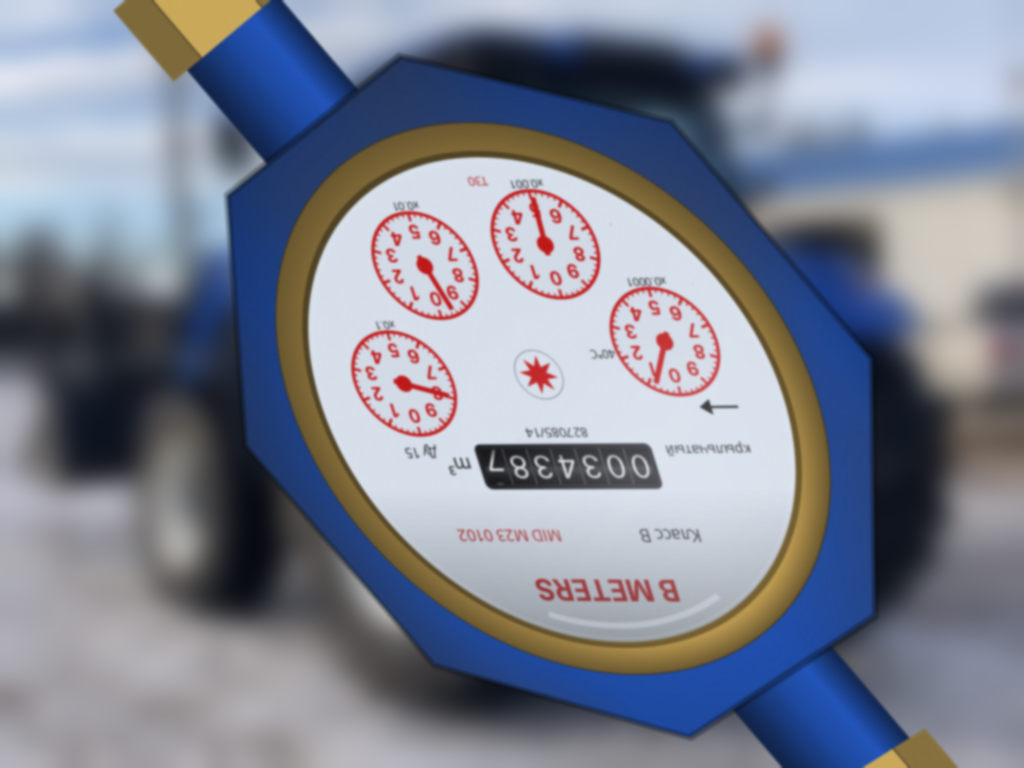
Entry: 34386.7950 (m³)
